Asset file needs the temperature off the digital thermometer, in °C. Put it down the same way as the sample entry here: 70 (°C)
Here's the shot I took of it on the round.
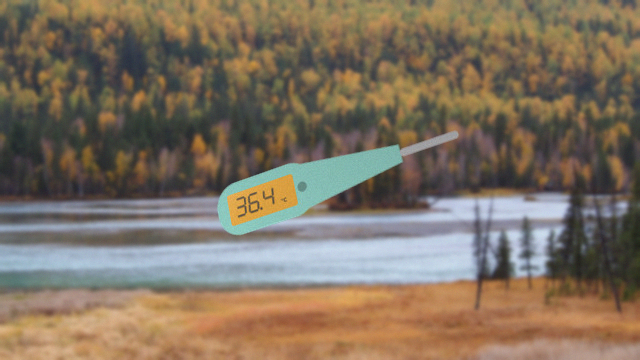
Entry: 36.4 (°C)
